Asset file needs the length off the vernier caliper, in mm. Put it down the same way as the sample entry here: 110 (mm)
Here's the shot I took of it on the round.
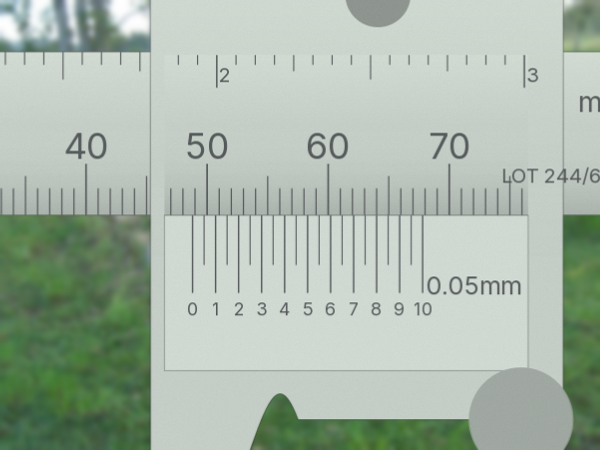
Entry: 48.8 (mm)
